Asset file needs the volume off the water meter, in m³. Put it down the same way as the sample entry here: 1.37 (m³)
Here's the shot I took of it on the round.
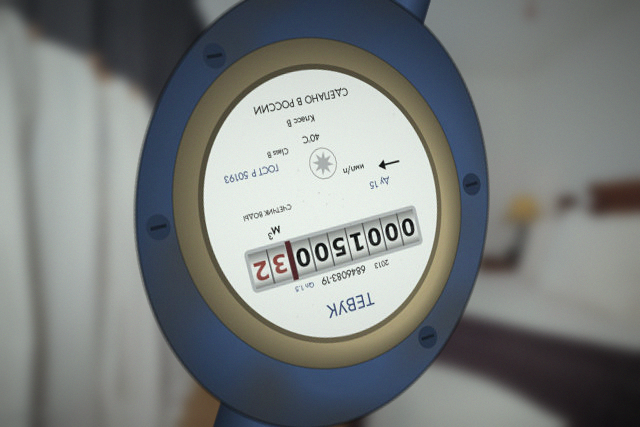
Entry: 1500.32 (m³)
